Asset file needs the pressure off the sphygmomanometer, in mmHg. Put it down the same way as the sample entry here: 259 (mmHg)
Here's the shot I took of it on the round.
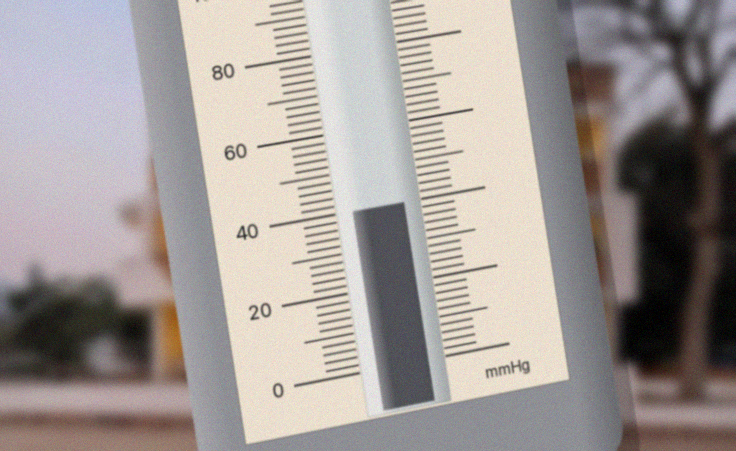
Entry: 40 (mmHg)
